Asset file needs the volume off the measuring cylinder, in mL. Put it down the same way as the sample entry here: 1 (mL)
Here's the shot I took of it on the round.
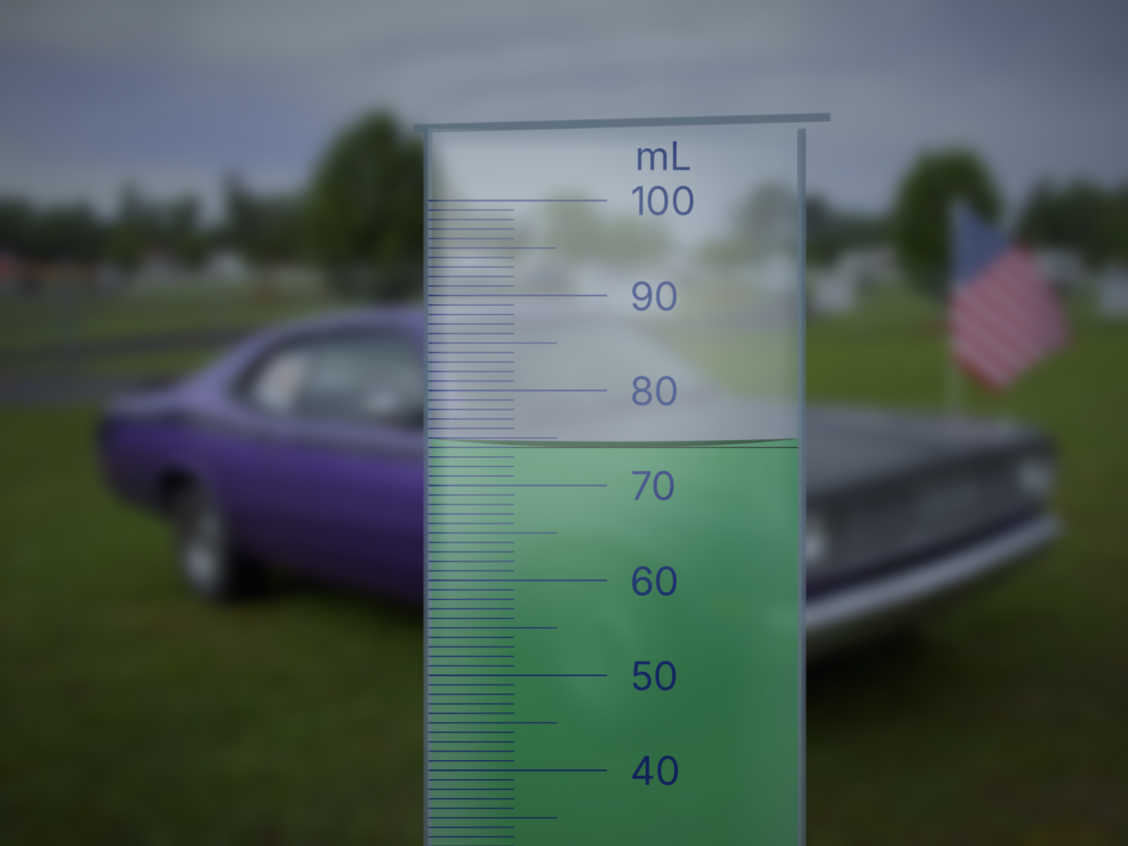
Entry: 74 (mL)
